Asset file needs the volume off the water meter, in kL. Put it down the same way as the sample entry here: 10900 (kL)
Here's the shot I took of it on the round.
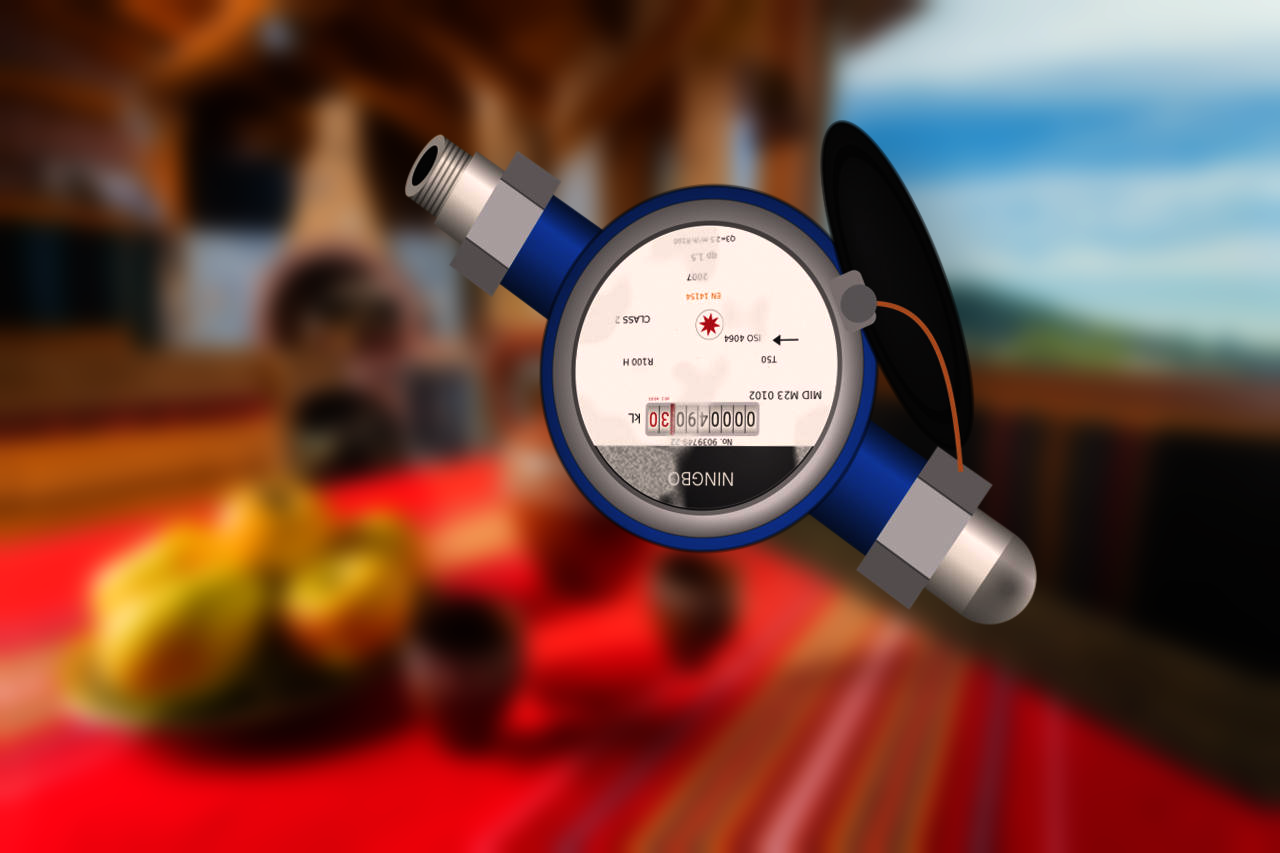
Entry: 490.30 (kL)
